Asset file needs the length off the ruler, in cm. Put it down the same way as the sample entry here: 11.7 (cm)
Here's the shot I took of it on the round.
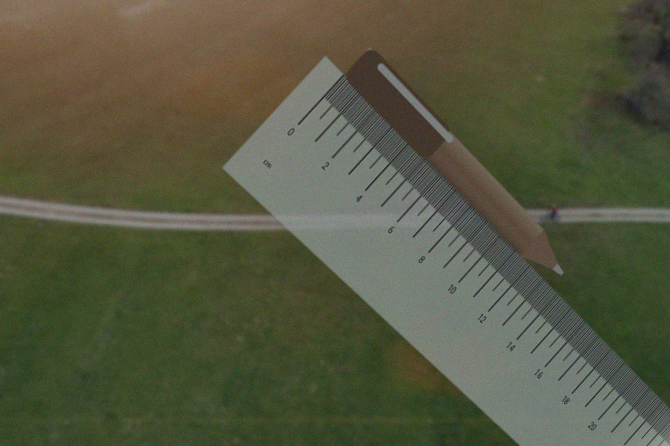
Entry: 13.5 (cm)
